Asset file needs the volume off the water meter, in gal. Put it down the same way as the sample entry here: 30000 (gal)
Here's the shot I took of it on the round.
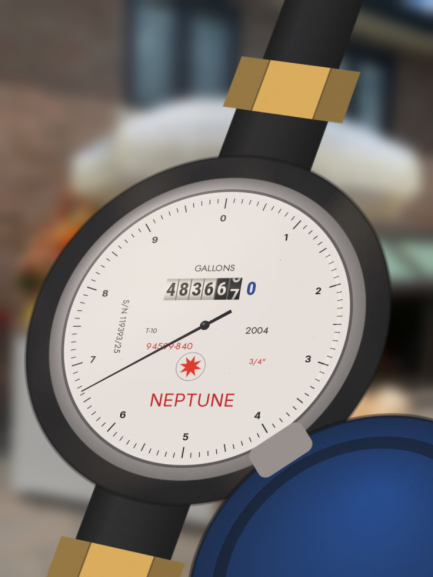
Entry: 4836666.6 (gal)
